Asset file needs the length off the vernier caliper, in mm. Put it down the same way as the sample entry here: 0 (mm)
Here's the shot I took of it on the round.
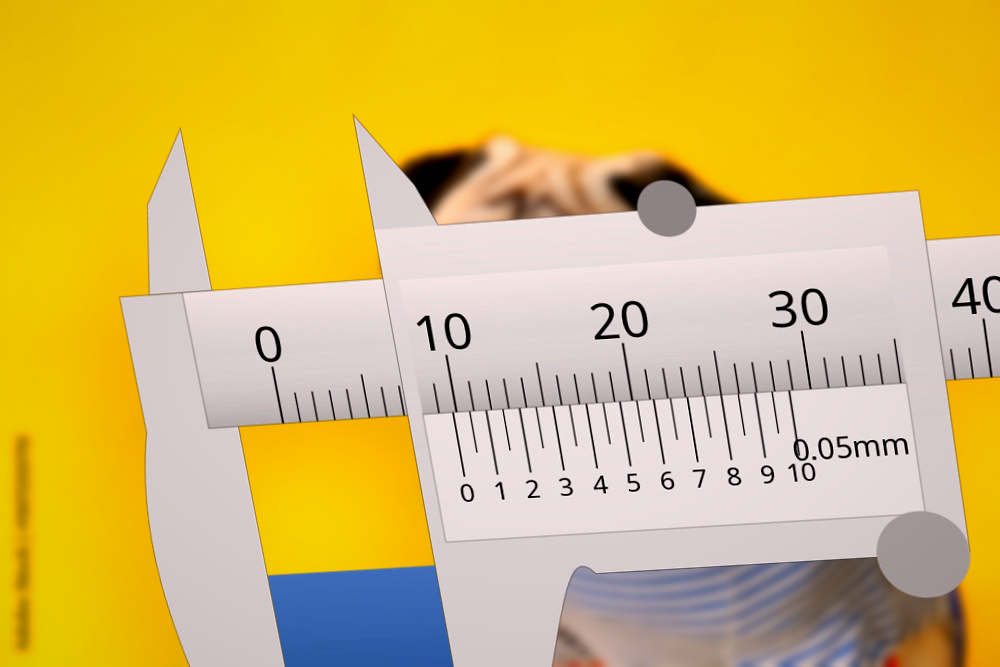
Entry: 9.8 (mm)
